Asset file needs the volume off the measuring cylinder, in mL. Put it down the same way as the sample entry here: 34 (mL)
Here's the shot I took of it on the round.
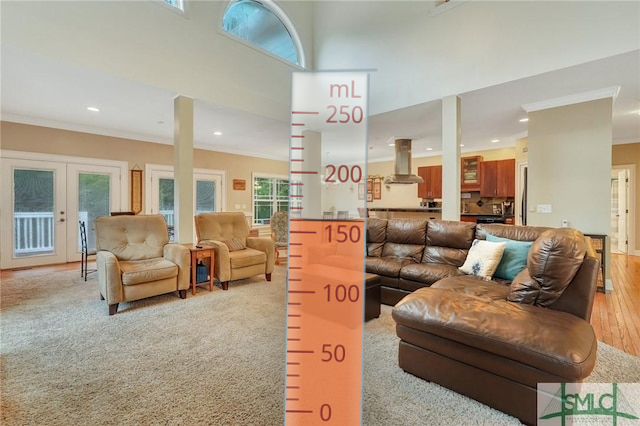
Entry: 160 (mL)
